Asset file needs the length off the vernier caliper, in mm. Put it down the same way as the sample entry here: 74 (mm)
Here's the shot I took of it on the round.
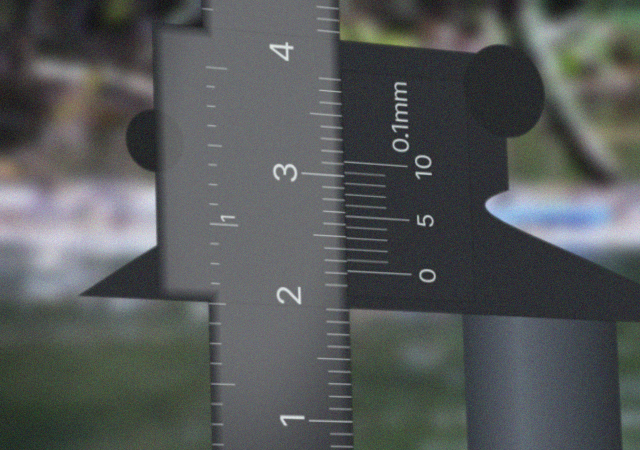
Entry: 22.2 (mm)
